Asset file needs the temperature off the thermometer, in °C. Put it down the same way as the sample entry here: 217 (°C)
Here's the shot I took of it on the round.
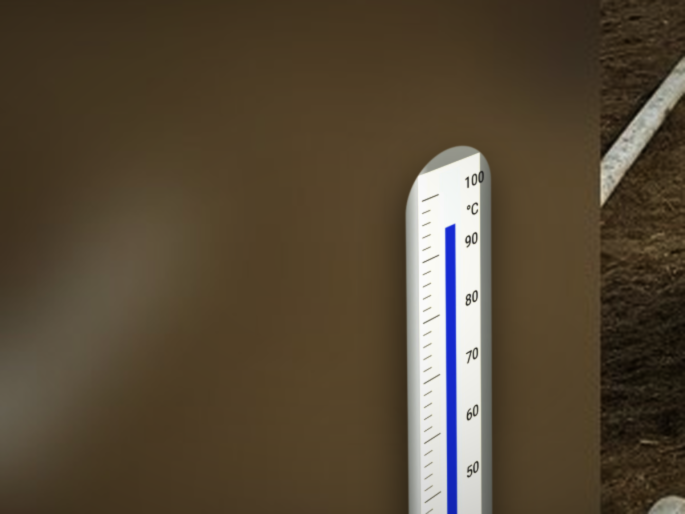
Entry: 94 (°C)
